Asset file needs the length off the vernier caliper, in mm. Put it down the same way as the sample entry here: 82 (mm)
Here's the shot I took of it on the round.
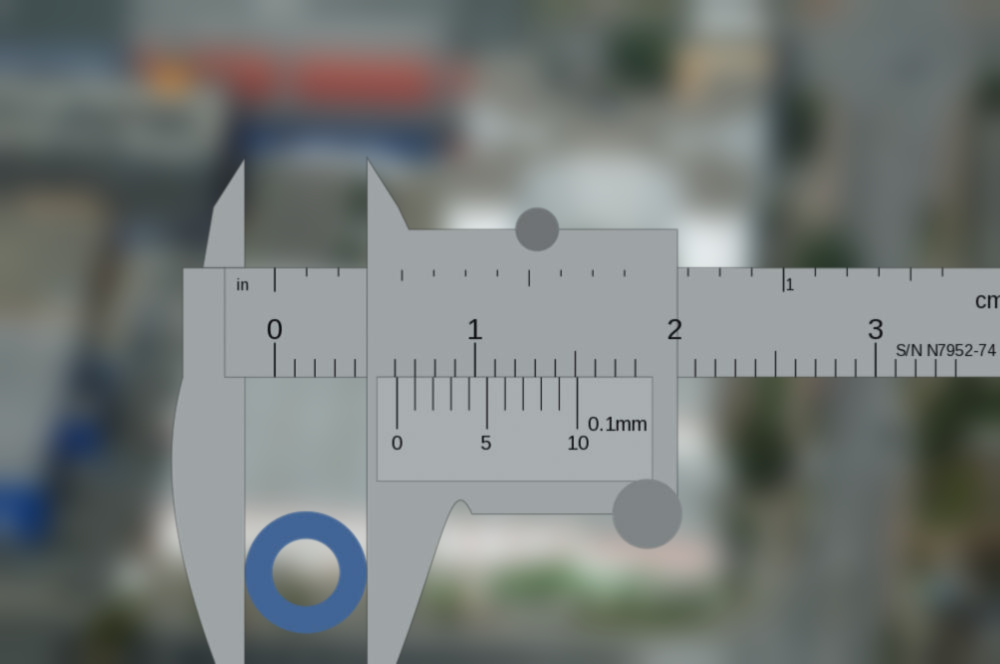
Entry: 6.1 (mm)
